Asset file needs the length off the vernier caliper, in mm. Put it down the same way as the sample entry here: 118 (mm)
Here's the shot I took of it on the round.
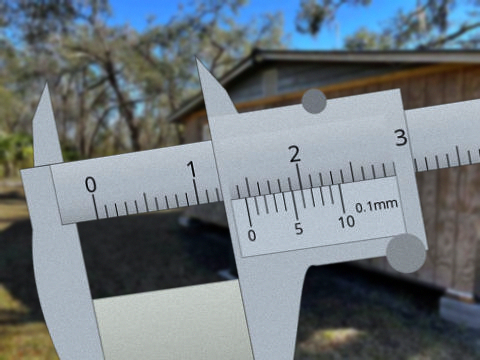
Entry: 14.6 (mm)
